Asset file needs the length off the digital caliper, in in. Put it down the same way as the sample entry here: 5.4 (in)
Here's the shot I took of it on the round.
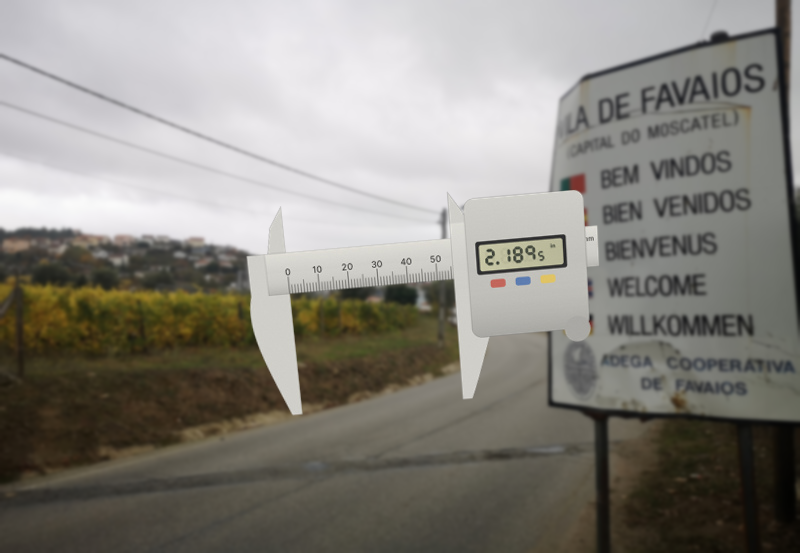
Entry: 2.1895 (in)
